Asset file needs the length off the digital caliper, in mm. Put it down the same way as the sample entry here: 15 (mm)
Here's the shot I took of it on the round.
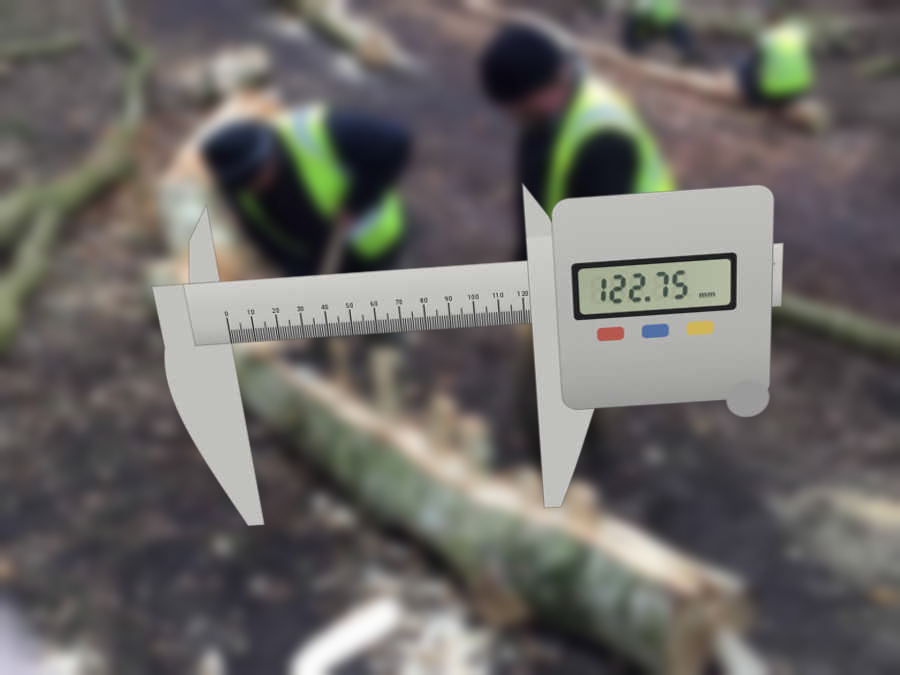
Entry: 122.75 (mm)
